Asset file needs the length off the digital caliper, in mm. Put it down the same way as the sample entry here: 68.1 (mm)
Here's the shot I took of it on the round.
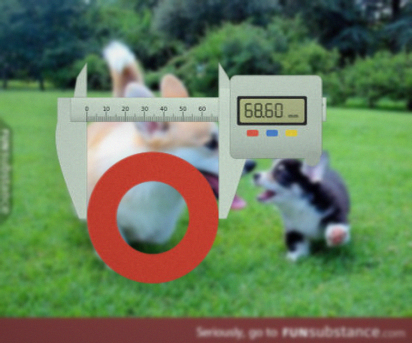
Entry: 68.60 (mm)
